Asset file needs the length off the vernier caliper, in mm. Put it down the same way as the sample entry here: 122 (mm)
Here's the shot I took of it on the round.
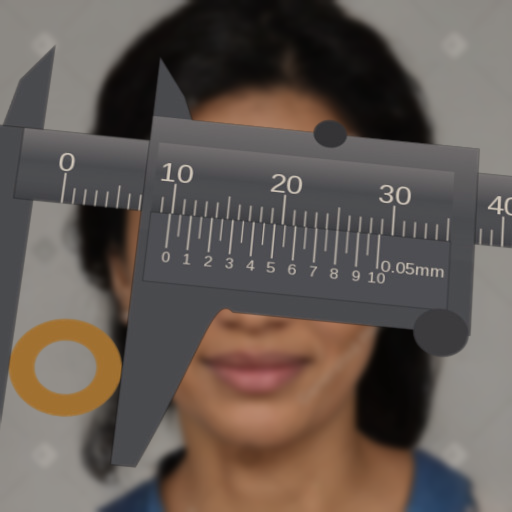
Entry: 9.8 (mm)
